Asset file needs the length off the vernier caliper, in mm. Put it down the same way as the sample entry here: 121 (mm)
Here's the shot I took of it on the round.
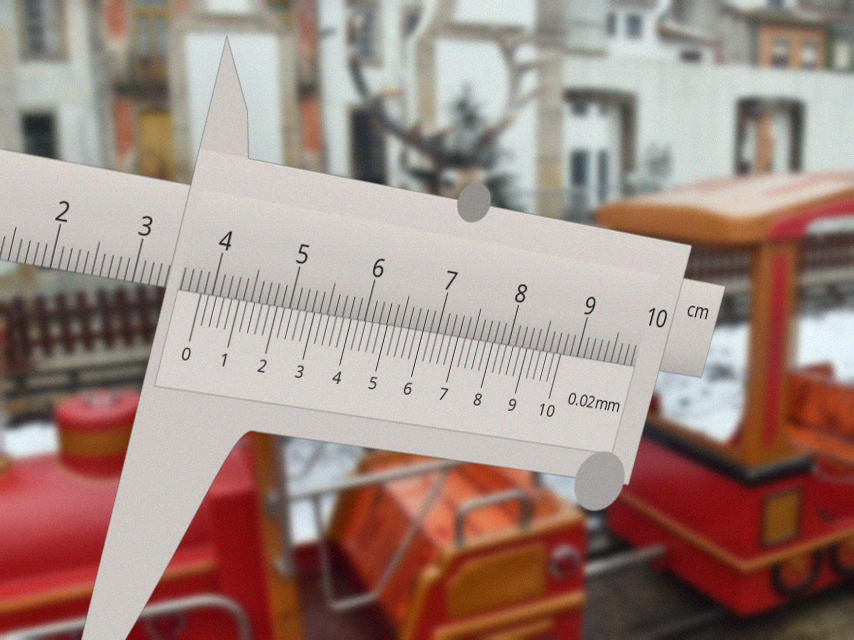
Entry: 38.6 (mm)
